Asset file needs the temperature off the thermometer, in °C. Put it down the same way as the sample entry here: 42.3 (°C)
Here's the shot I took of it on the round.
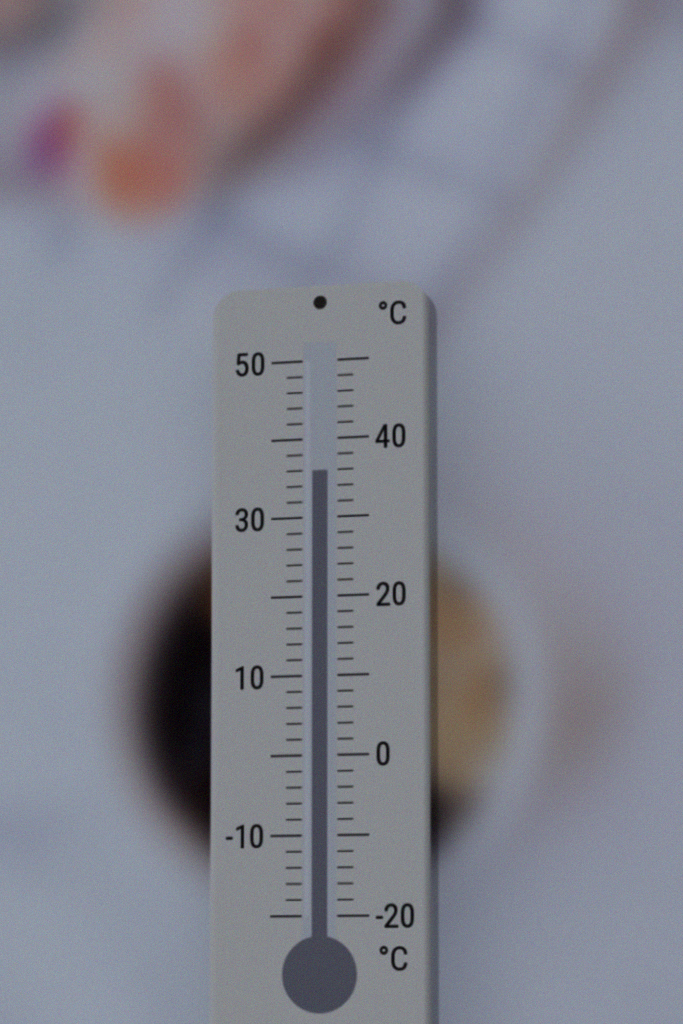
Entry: 36 (°C)
